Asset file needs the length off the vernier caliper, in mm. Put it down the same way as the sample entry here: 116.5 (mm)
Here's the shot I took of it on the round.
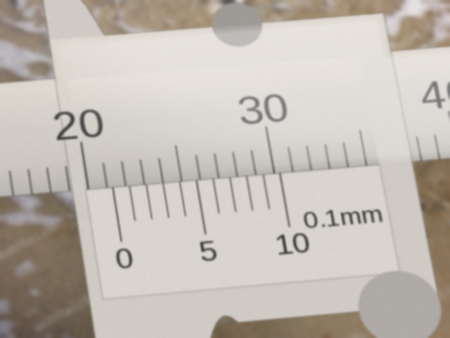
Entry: 21.3 (mm)
